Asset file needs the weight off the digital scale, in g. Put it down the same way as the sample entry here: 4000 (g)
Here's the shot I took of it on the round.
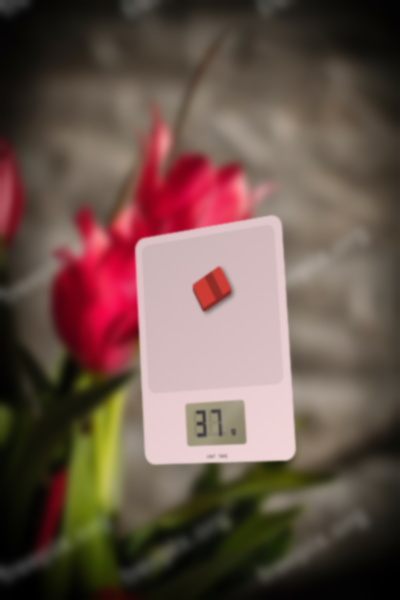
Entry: 37 (g)
